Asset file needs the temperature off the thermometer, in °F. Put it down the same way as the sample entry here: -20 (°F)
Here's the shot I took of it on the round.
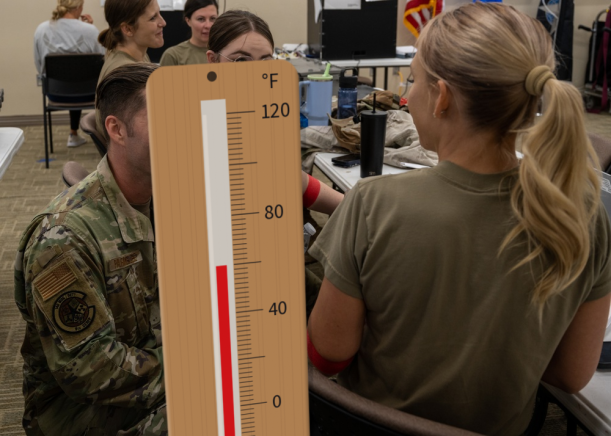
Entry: 60 (°F)
